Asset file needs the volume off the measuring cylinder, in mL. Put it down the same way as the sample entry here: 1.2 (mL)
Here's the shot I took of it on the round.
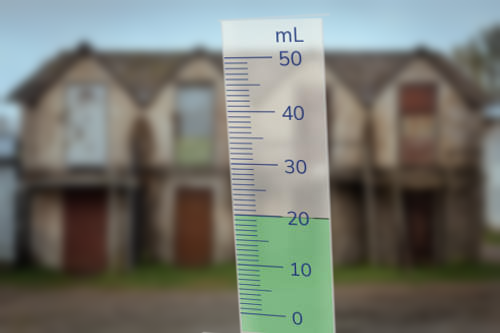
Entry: 20 (mL)
